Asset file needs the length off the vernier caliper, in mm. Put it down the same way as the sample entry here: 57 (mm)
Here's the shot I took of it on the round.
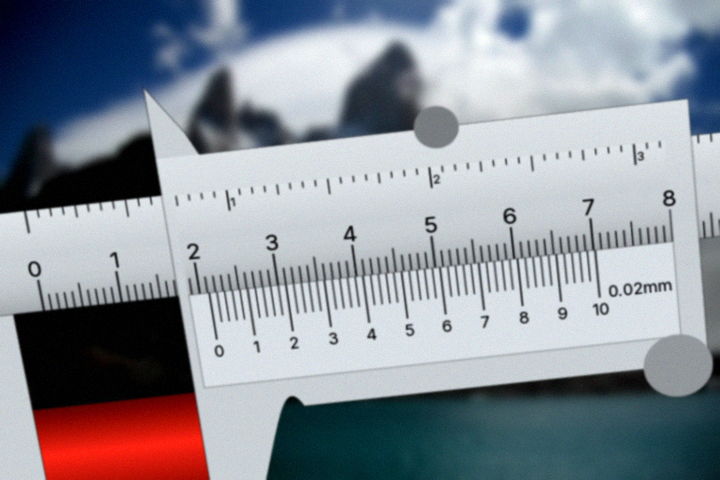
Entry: 21.2 (mm)
